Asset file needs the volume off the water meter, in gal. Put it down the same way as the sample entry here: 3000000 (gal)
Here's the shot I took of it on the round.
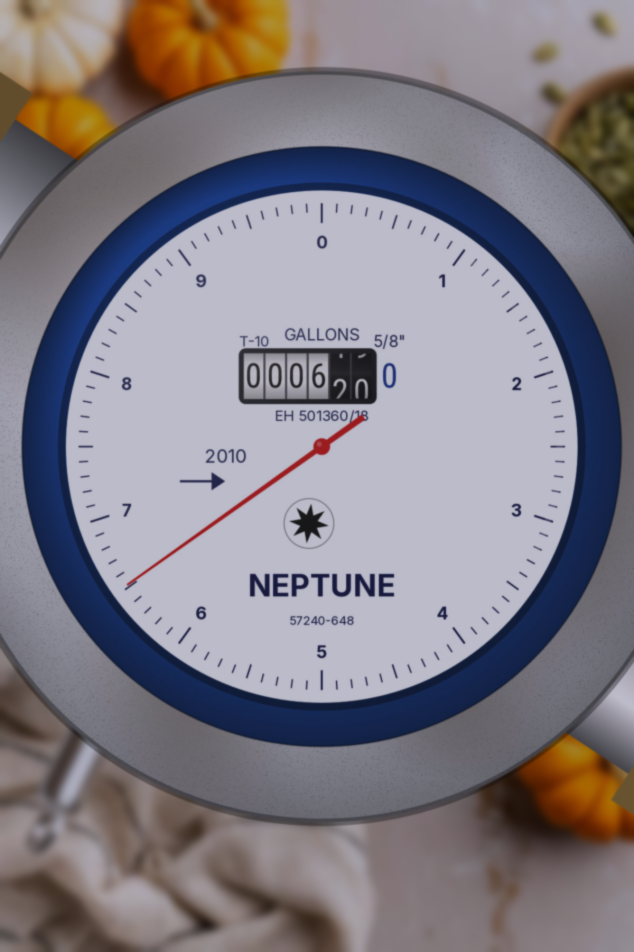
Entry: 6196.5 (gal)
